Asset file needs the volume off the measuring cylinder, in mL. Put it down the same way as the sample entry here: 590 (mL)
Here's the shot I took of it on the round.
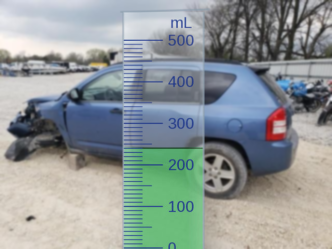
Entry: 240 (mL)
